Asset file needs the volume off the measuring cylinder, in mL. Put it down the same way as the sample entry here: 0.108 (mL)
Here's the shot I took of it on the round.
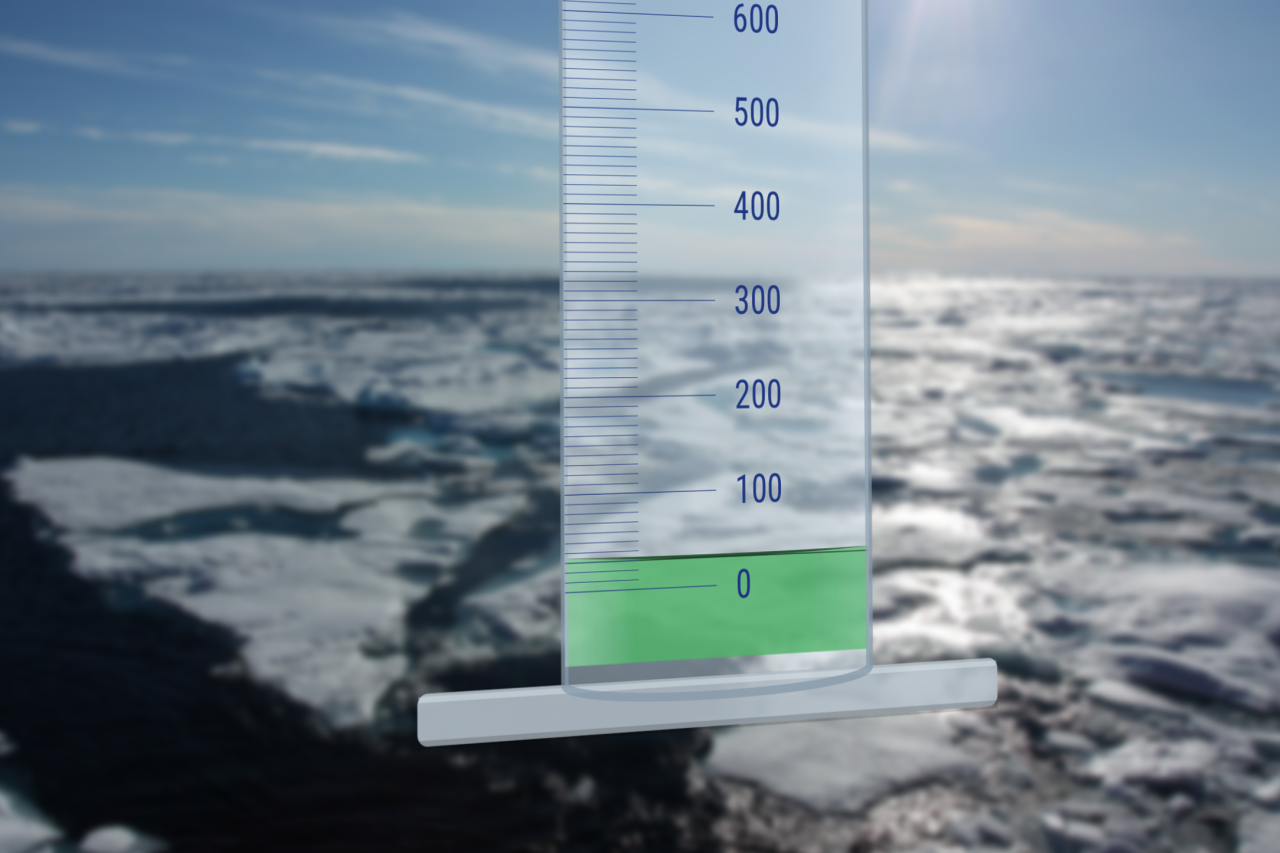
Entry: 30 (mL)
